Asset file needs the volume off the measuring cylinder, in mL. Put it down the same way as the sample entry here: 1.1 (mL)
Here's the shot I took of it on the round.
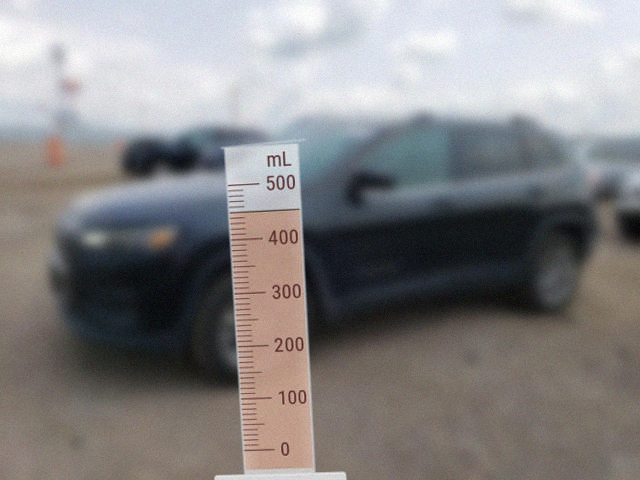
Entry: 450 (mL)
